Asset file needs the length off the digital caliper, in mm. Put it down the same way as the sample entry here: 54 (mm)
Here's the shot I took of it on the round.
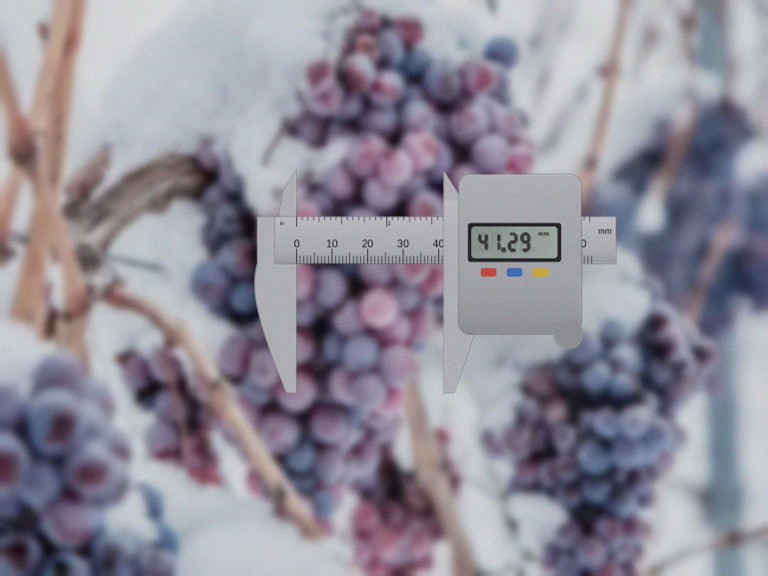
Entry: 41.29 (mm)
